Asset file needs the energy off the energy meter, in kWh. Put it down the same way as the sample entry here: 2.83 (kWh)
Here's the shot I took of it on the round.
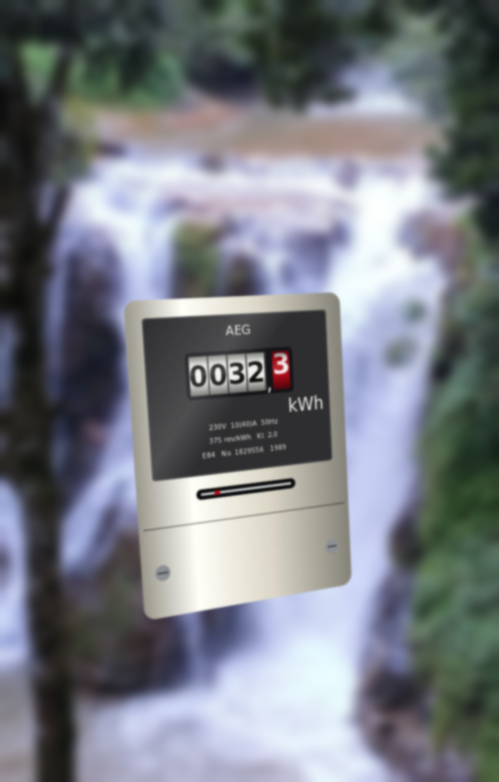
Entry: 32.3 (kWh)
